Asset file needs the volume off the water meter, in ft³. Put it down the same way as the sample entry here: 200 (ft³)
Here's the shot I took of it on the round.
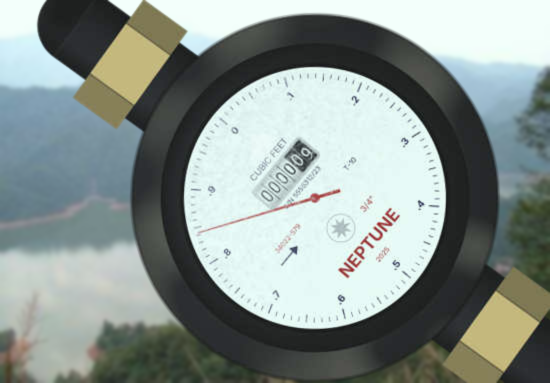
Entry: 8.84 (ft³)
